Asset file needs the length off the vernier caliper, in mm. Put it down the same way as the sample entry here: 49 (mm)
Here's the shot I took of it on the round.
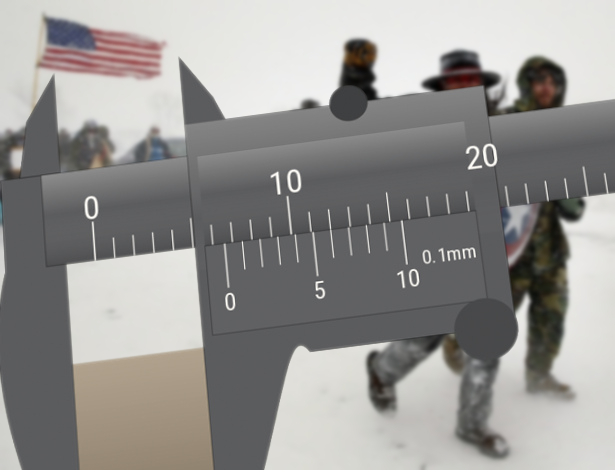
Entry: 6.6 (mm)
